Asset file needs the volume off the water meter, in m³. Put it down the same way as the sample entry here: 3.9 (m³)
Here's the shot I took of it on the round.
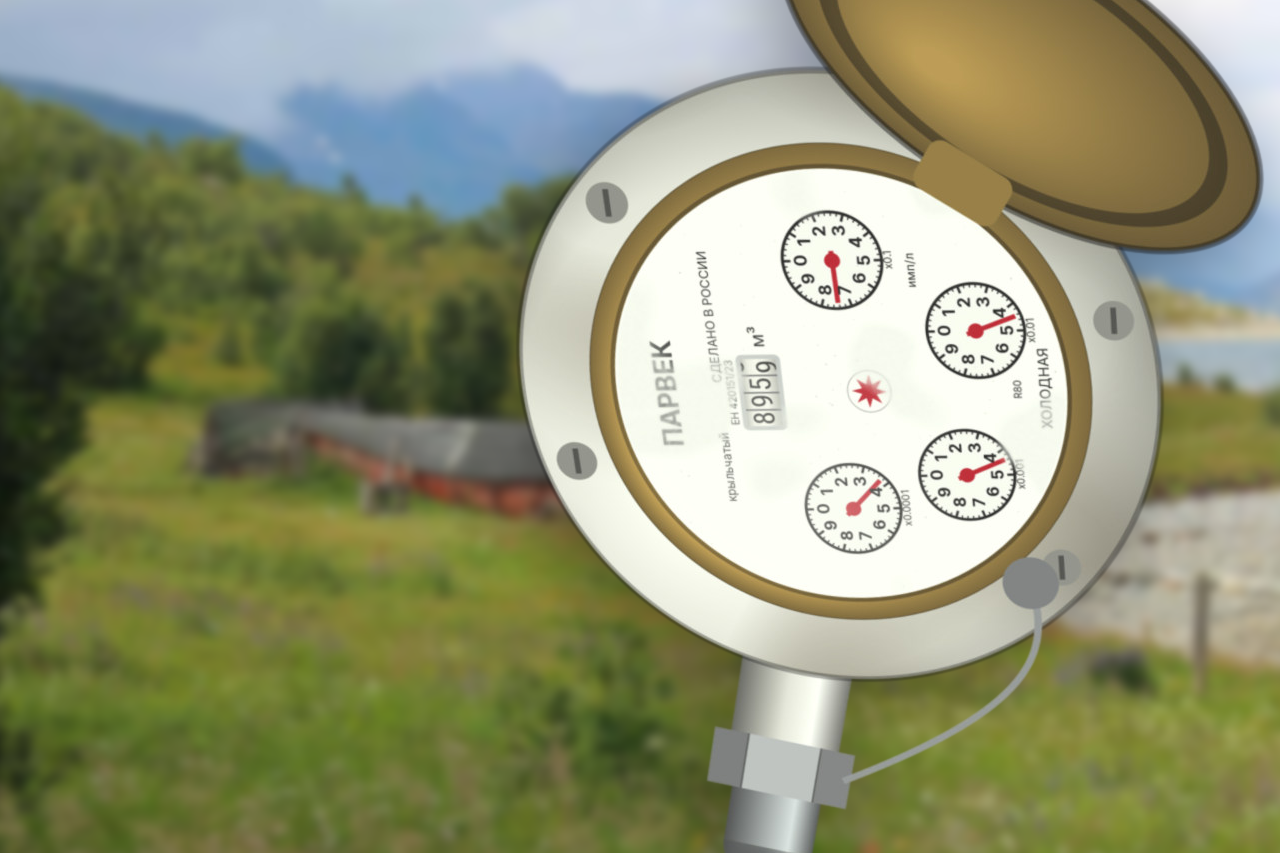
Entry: 8958.7443 (m³)
